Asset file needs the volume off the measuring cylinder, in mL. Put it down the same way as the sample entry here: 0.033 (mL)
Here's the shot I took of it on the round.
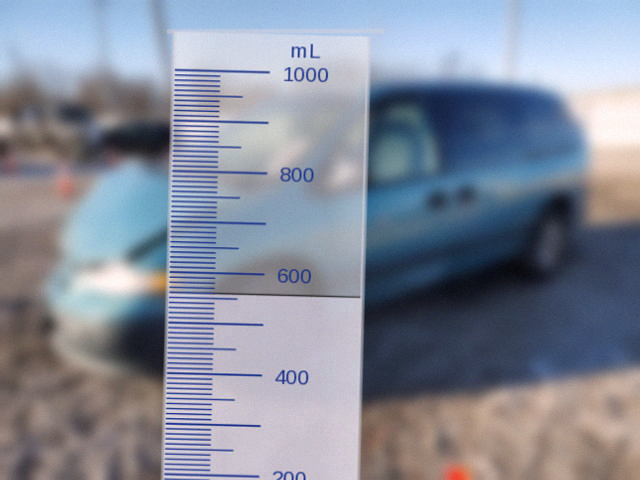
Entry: 560 (mL)
